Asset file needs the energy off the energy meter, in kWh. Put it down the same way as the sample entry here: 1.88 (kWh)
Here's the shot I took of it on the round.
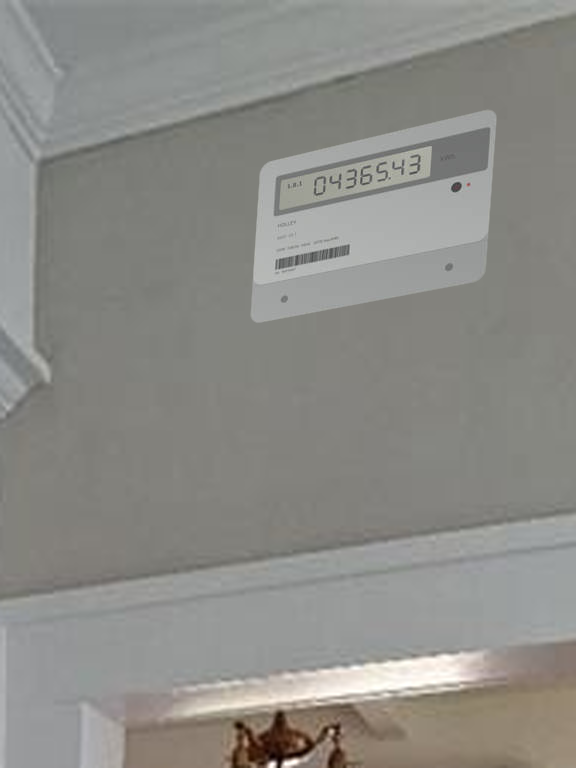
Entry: 4365.43 (kWh)
